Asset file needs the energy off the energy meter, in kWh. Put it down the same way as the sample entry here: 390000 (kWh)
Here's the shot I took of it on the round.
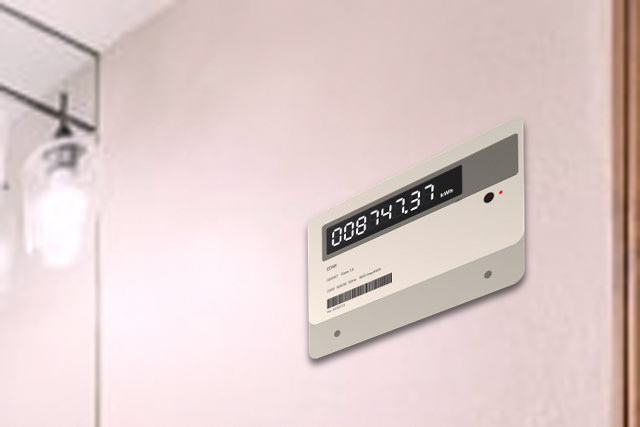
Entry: 8747.37 (kWh)
